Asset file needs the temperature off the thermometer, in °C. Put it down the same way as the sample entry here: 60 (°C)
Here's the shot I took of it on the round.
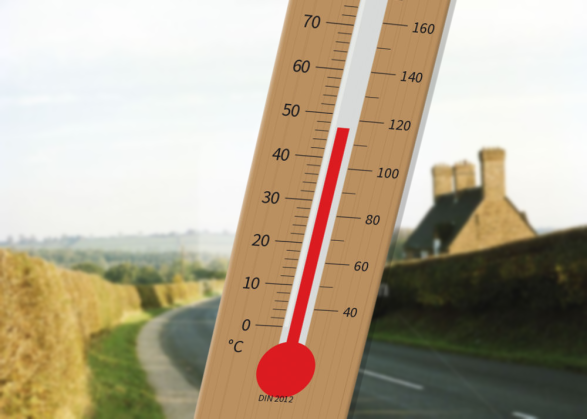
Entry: 47 (°C)
